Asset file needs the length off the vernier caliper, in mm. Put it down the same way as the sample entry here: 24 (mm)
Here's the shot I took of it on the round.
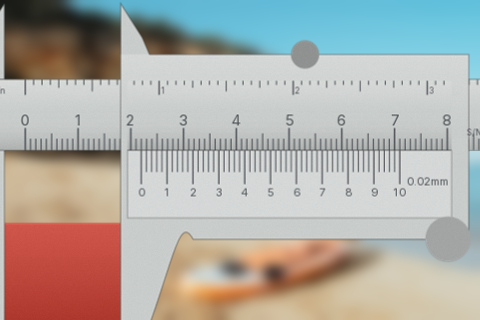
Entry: 22.0 (mm)
